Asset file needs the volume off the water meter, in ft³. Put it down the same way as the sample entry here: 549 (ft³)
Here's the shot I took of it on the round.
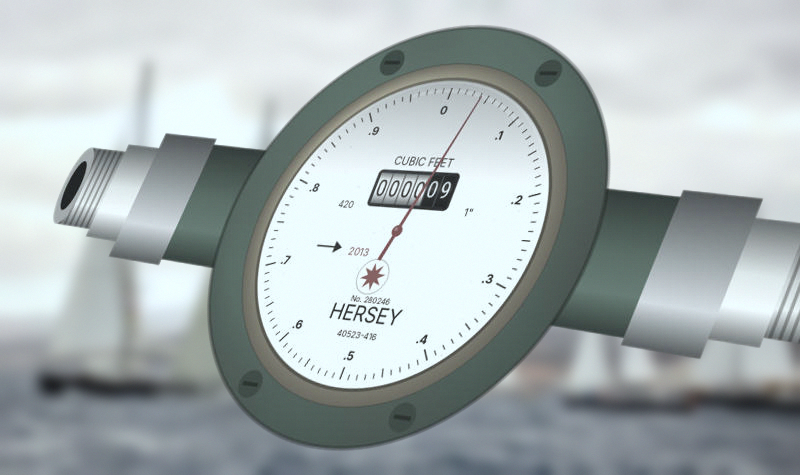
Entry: 9.04 (ft³)
